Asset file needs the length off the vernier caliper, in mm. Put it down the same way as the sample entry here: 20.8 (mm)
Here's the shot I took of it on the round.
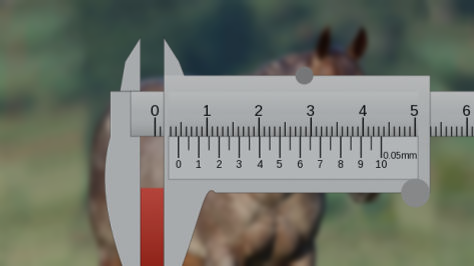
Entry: 4.5 (mm)
